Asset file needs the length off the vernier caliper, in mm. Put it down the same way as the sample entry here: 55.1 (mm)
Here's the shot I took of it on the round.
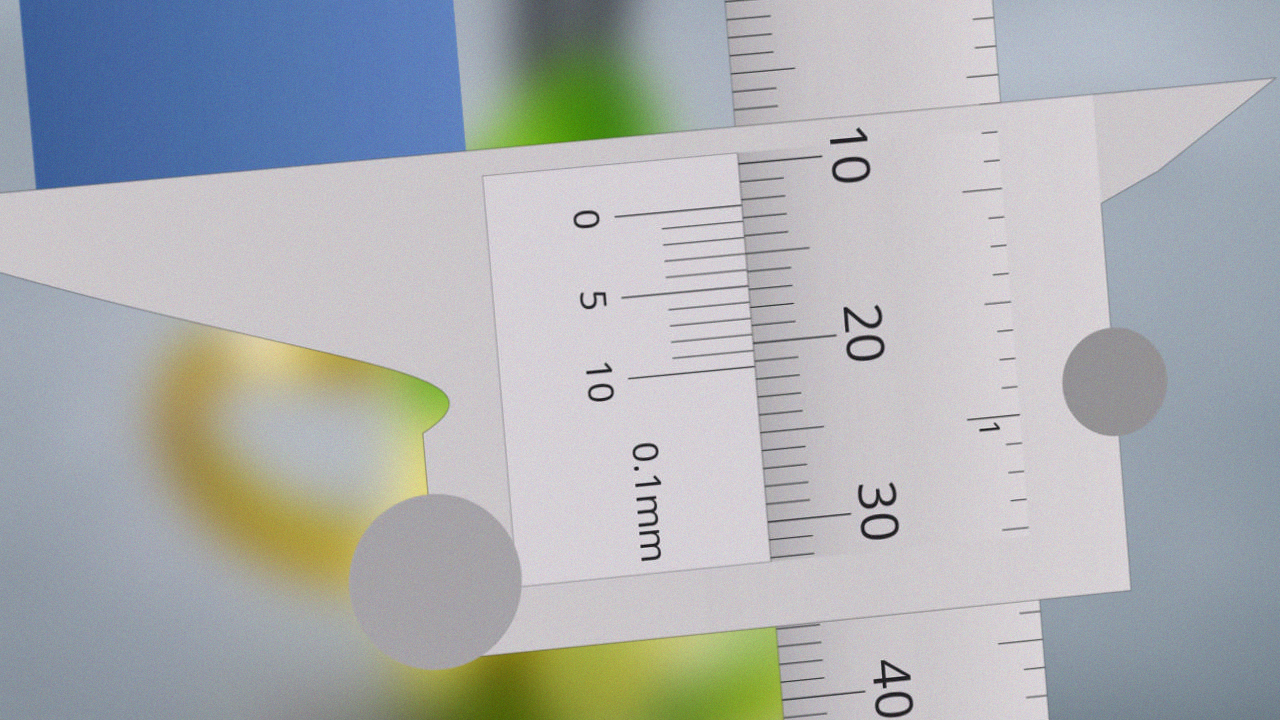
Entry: 12.3 (mm)
